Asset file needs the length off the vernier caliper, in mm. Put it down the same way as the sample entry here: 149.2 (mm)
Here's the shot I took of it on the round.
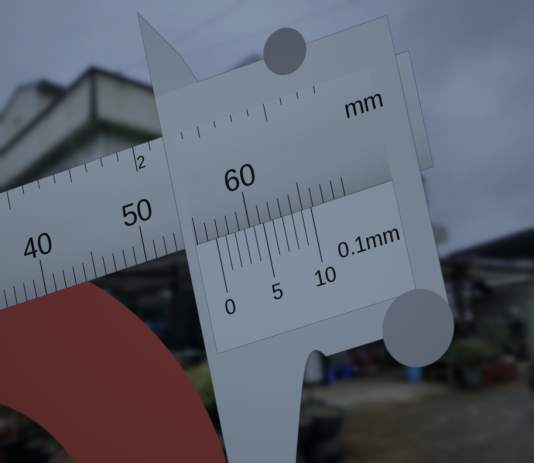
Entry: 56.8 (mm)
